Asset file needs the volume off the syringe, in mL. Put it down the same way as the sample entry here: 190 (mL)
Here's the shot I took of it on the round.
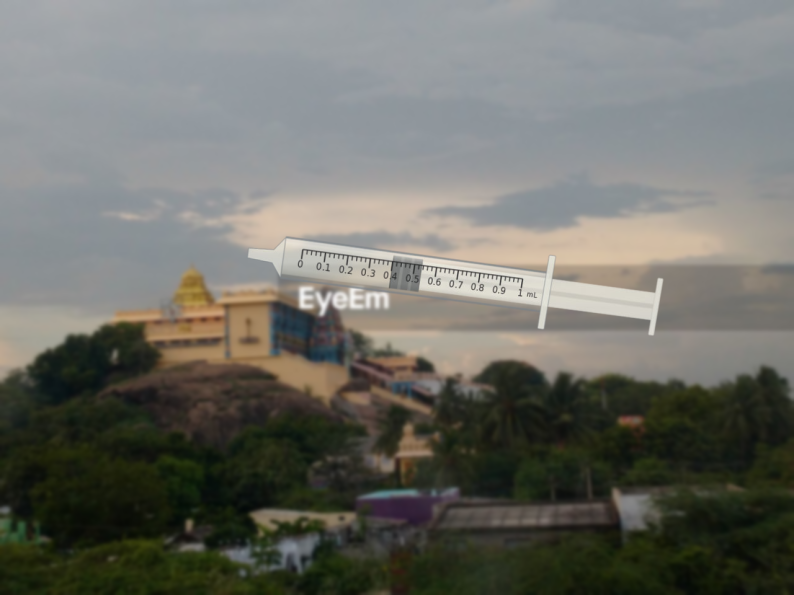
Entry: 0.4 (mL)
